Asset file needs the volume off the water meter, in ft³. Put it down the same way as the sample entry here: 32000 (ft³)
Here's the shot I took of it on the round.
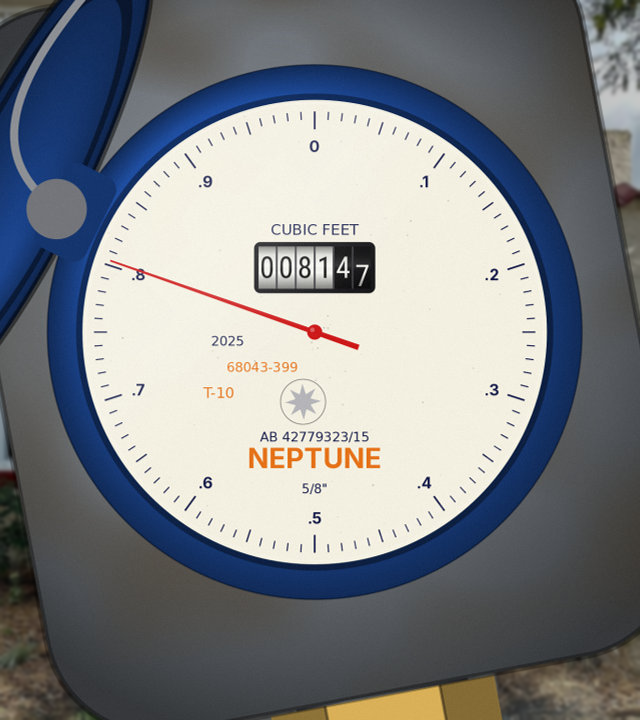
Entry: 8146.80 (ft³)
